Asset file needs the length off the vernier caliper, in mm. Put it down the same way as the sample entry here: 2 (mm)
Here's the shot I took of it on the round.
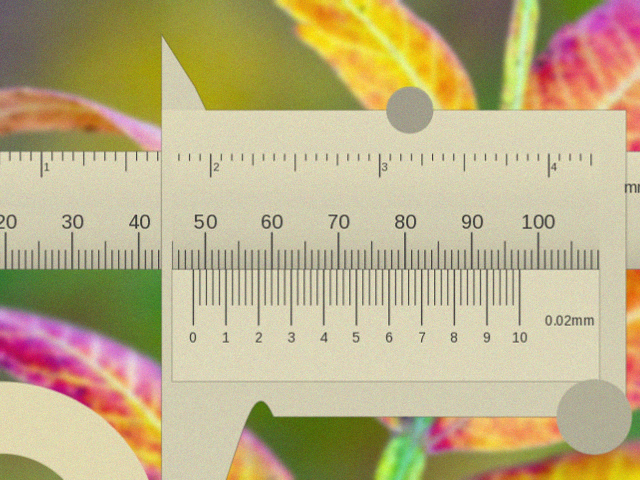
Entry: 48.2 (mm)
